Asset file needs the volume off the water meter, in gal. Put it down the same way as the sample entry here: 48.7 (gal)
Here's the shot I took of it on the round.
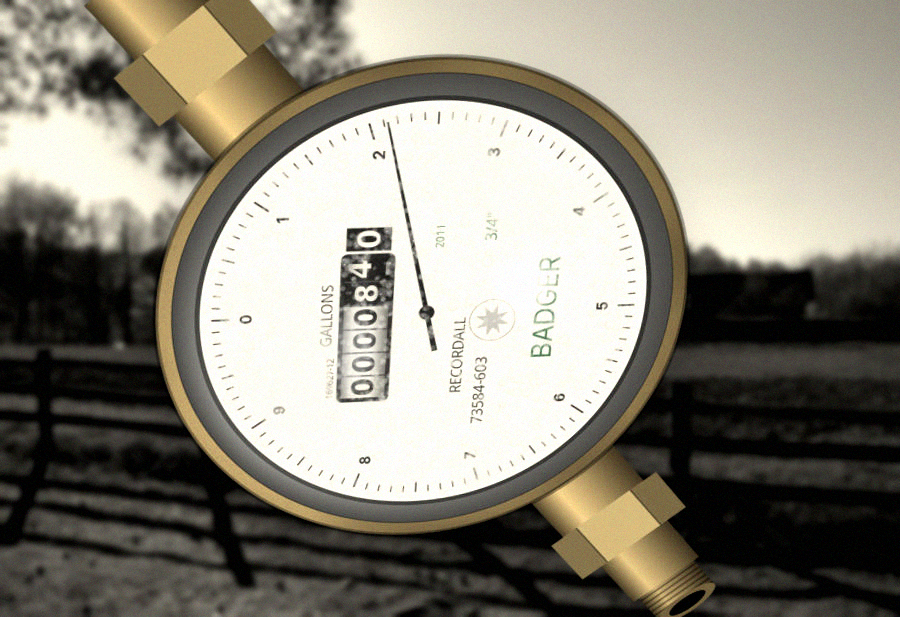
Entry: 842.1 (gal)
